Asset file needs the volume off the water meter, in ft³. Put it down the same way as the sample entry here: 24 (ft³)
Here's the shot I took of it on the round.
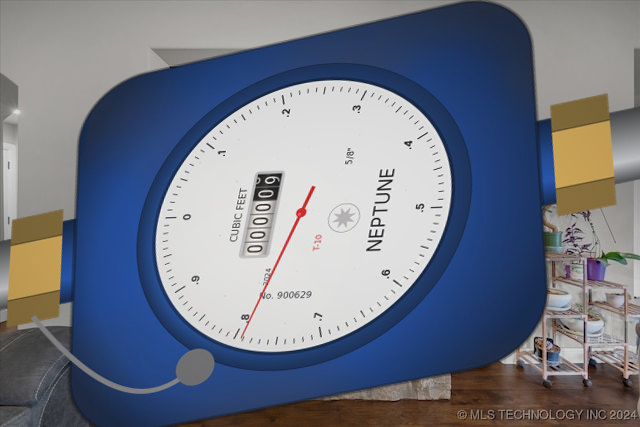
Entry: 8.79 (ft³)
